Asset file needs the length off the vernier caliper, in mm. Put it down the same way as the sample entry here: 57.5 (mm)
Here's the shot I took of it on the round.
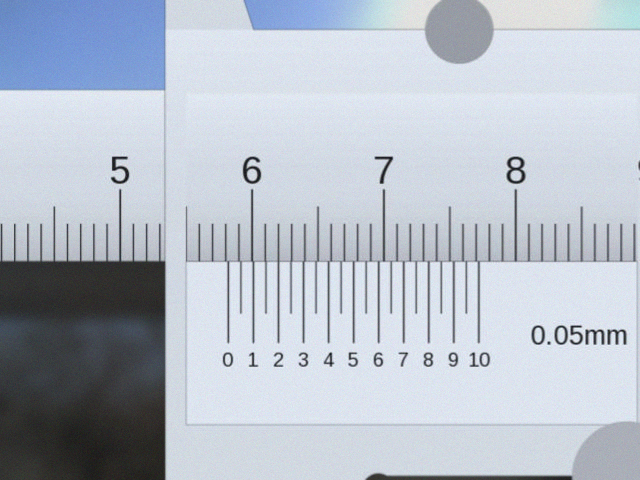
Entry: 58.2 (mm)
